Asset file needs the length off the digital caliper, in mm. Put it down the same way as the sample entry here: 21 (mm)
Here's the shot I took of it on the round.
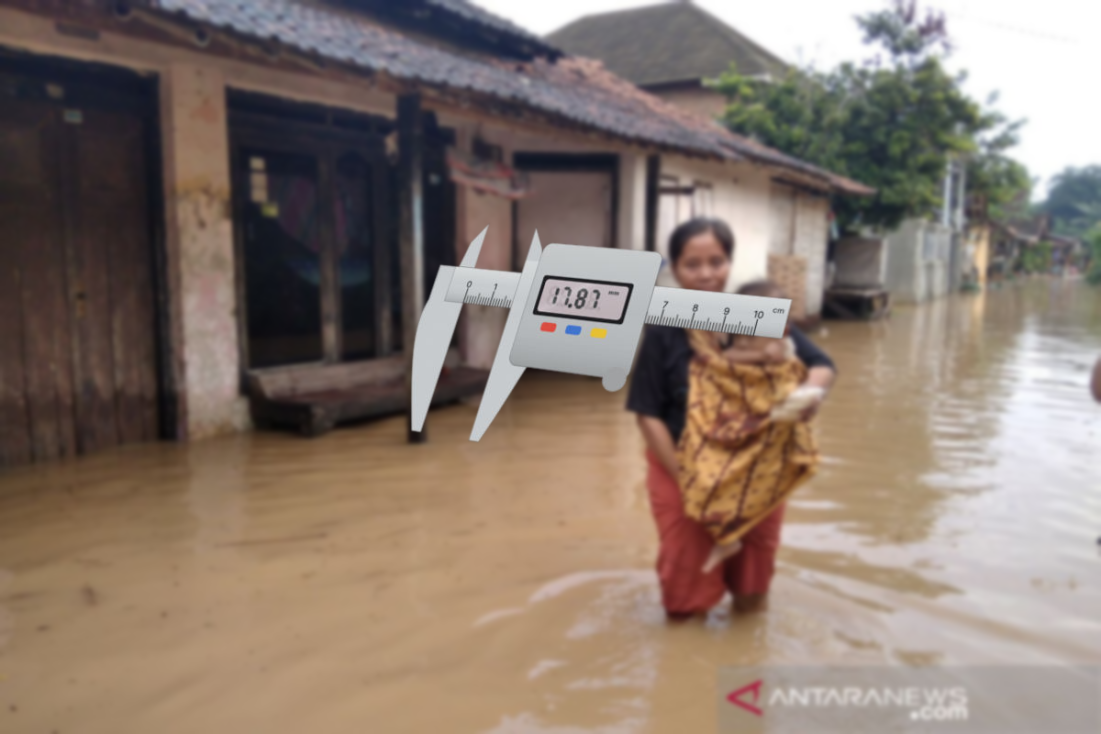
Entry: 17.87 (mm)
